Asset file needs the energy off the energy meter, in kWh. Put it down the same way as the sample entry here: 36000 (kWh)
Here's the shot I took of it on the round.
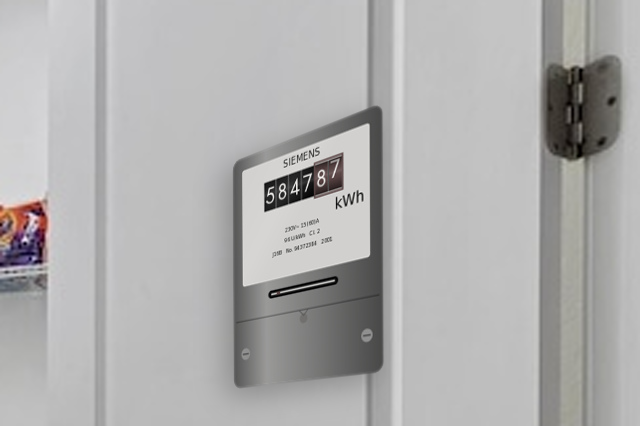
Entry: 5847.87 (kWh)
